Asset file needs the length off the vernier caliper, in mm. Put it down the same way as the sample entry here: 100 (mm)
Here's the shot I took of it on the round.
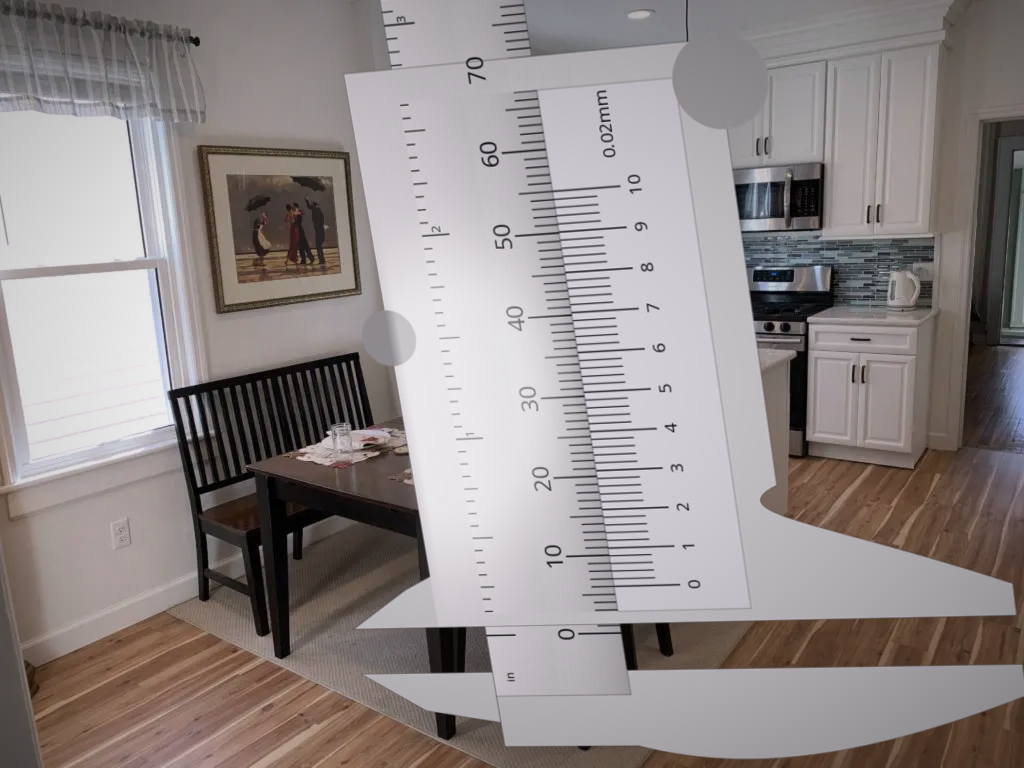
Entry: 6.0 (mm)
